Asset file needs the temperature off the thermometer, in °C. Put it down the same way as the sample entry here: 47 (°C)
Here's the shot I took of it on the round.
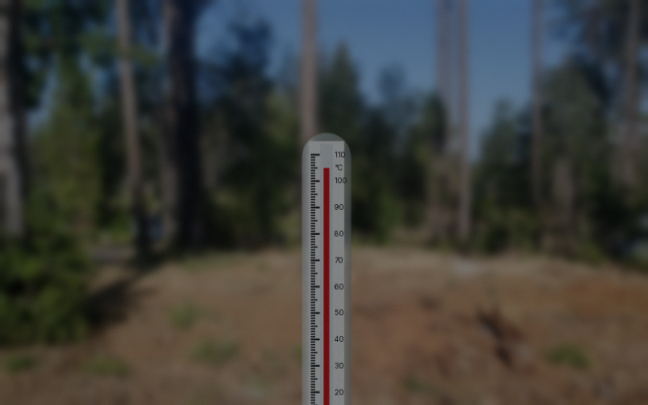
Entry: 105 (°C)
